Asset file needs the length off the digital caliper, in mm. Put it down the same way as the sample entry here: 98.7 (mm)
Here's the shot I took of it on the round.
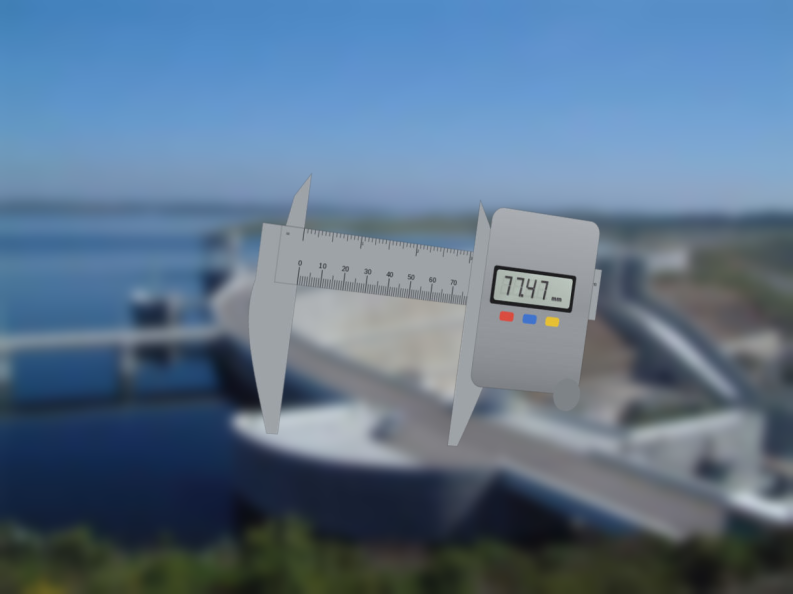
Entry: 77.47 (mm)
